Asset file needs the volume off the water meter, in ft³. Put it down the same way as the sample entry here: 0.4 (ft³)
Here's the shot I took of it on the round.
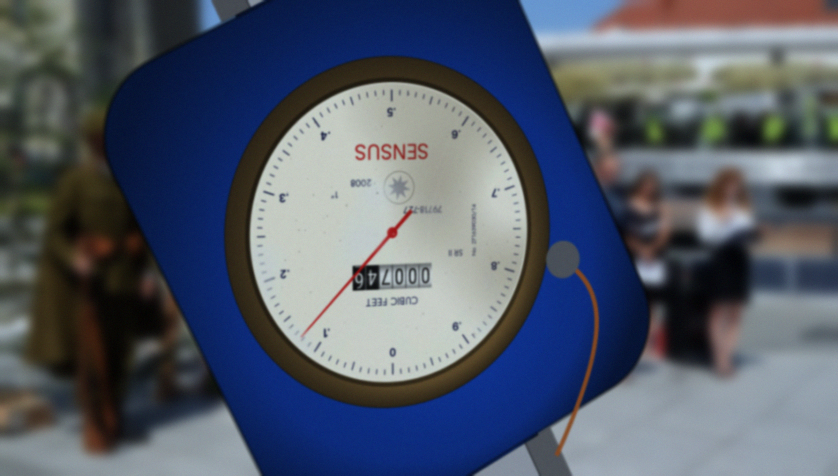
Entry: 746.12 (ft³)
